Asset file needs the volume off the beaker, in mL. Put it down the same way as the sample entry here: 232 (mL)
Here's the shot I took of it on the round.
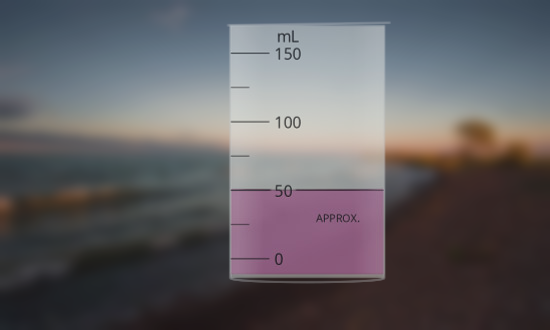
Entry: 50 (mL)
